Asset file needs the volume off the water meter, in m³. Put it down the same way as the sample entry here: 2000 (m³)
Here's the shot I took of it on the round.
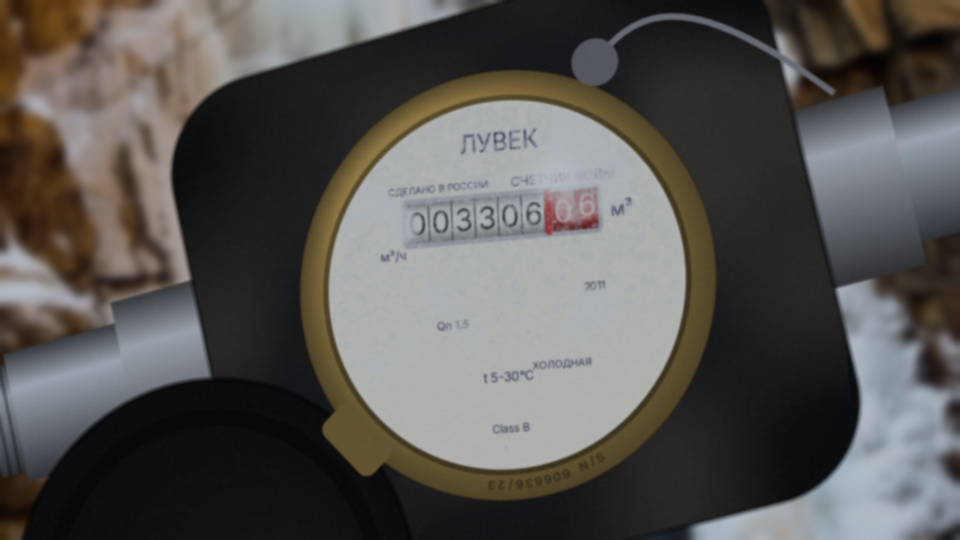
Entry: 3306.06 (m³)
